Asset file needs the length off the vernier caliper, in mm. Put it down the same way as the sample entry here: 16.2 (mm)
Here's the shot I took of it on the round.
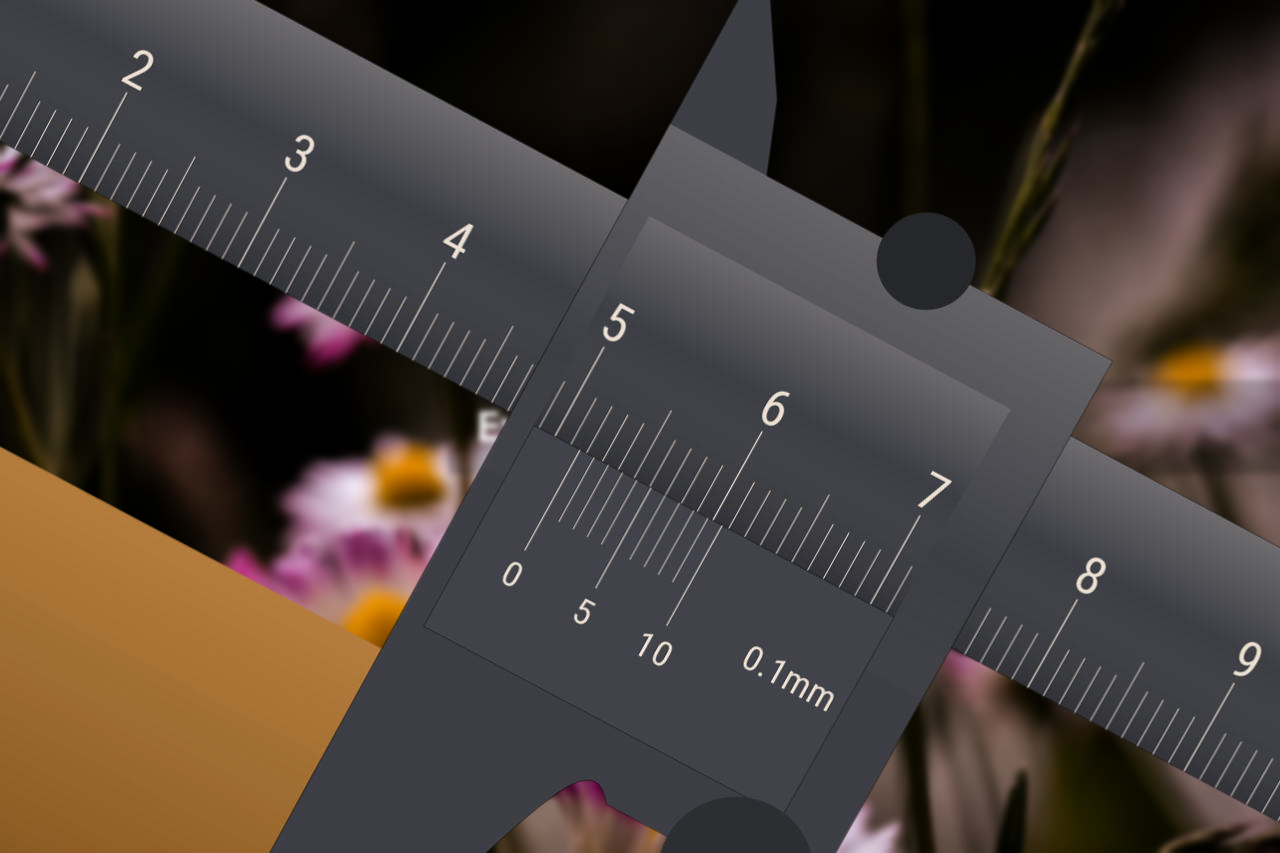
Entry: 51.6 (mm)
